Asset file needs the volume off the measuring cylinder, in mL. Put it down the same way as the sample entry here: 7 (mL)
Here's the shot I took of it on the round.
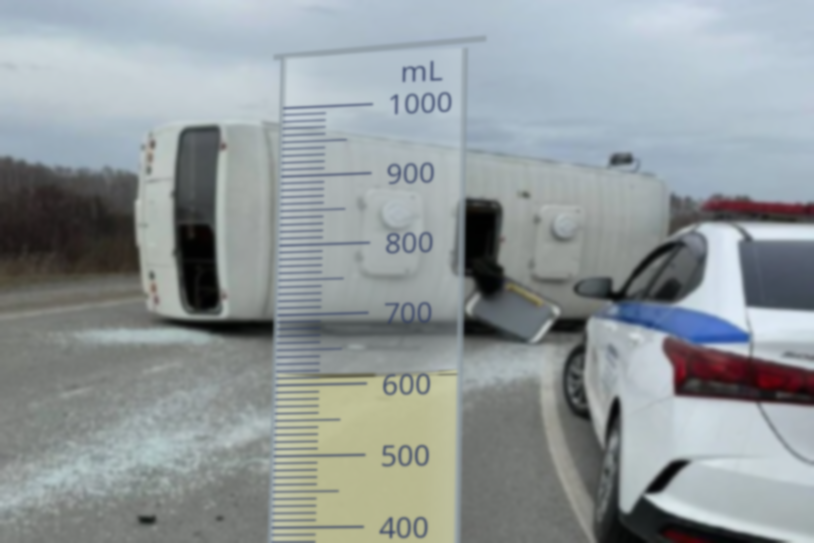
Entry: 610 (mL)
